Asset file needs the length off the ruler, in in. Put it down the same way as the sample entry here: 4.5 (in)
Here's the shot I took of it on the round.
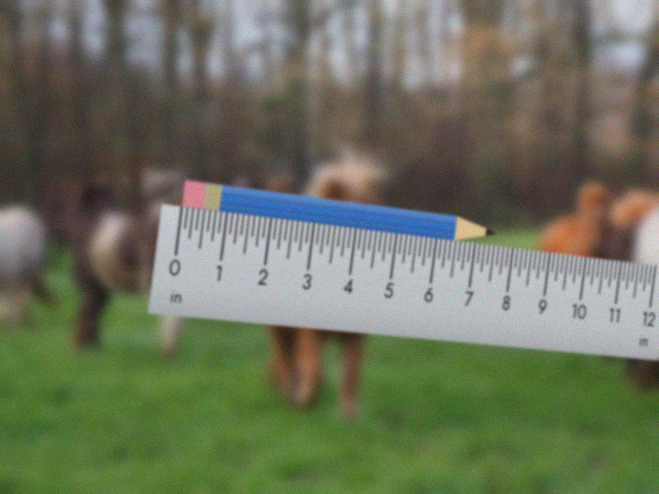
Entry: 7.5 (in)
